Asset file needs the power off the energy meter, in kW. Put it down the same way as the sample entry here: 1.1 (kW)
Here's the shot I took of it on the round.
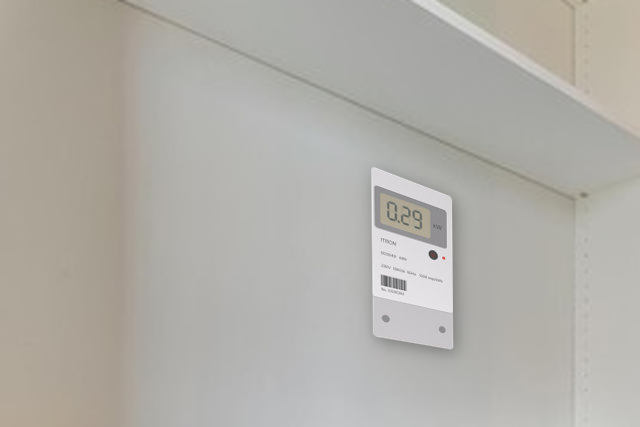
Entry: 0.29 (kW)
